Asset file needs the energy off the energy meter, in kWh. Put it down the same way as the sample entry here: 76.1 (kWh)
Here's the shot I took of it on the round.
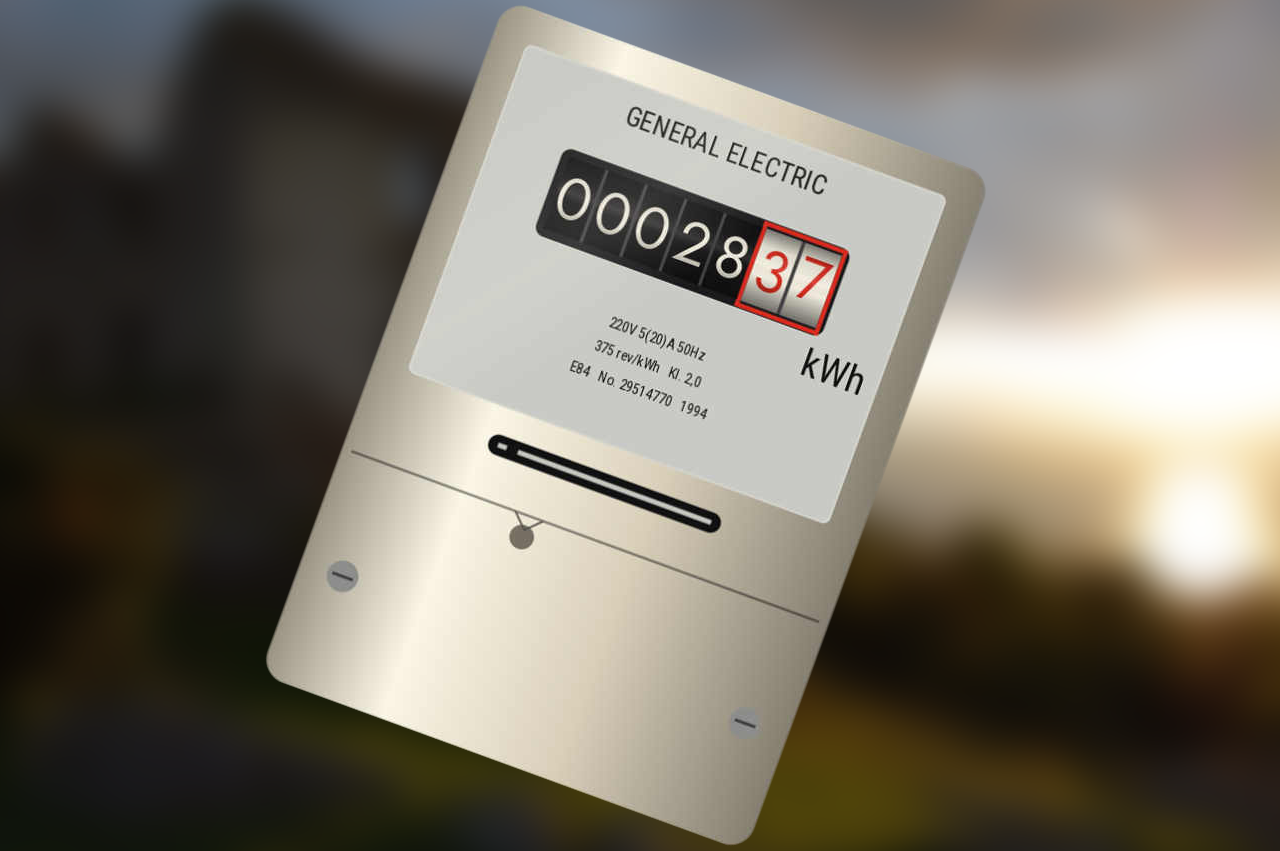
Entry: 28.37 (kWh)
